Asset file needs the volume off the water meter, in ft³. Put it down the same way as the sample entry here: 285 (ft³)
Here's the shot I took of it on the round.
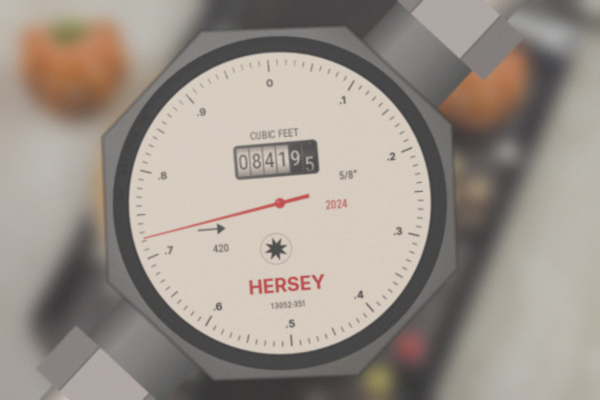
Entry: 84194.72 (ft³)
